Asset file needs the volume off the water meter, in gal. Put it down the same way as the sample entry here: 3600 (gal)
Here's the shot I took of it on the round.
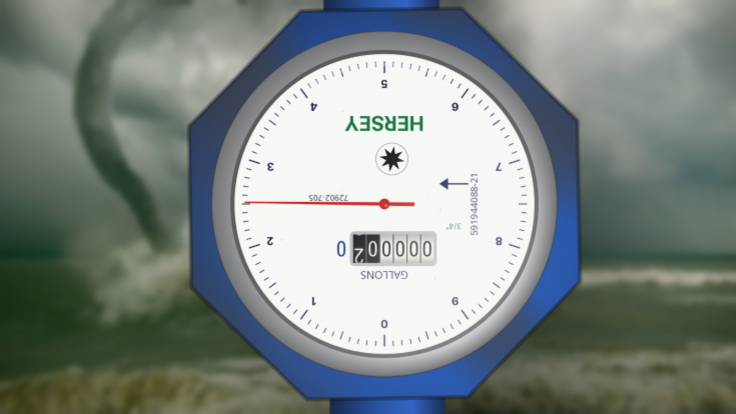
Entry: 22.5 (gal)
